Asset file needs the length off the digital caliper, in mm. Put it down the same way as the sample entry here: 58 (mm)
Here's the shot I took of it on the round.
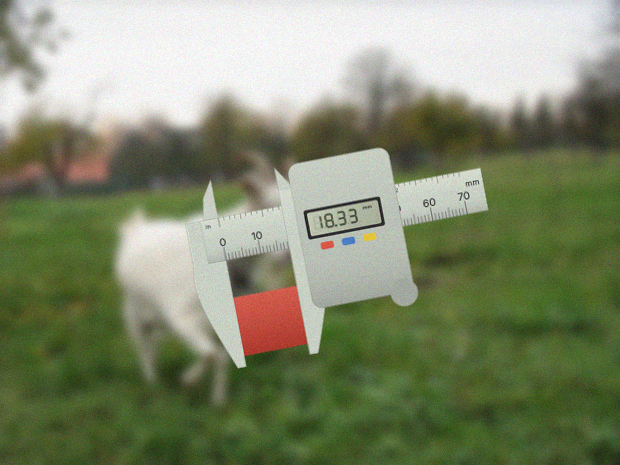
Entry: 18.33 (mm)
